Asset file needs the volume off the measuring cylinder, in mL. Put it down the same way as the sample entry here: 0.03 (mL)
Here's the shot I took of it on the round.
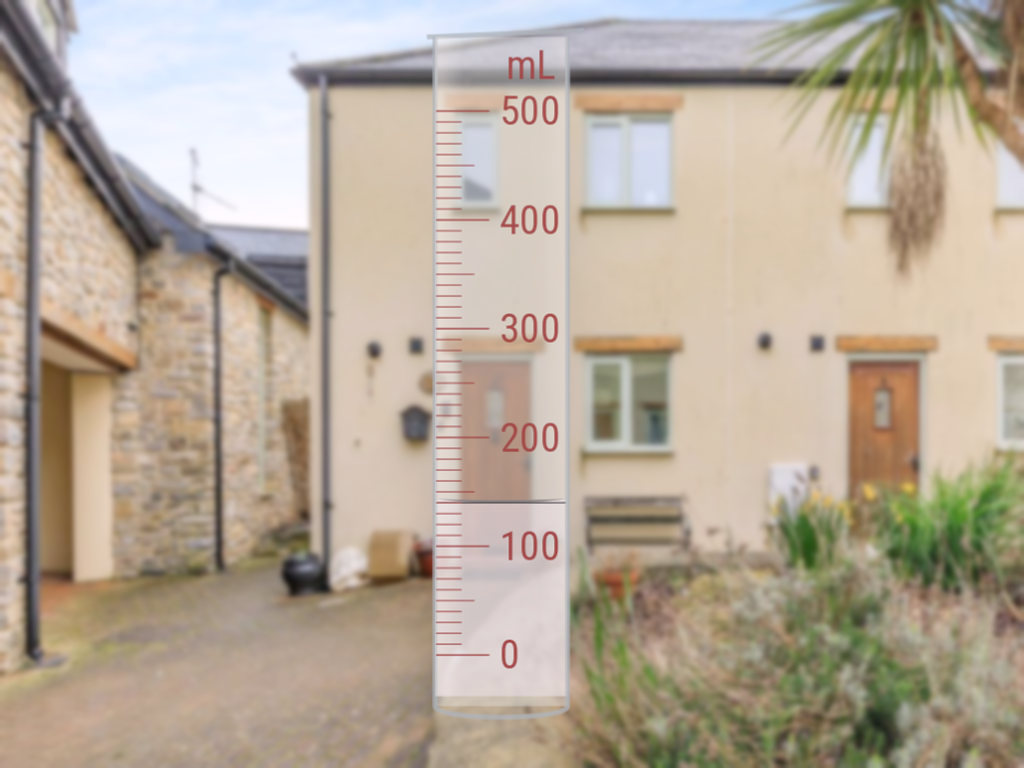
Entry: 140 (mL)
